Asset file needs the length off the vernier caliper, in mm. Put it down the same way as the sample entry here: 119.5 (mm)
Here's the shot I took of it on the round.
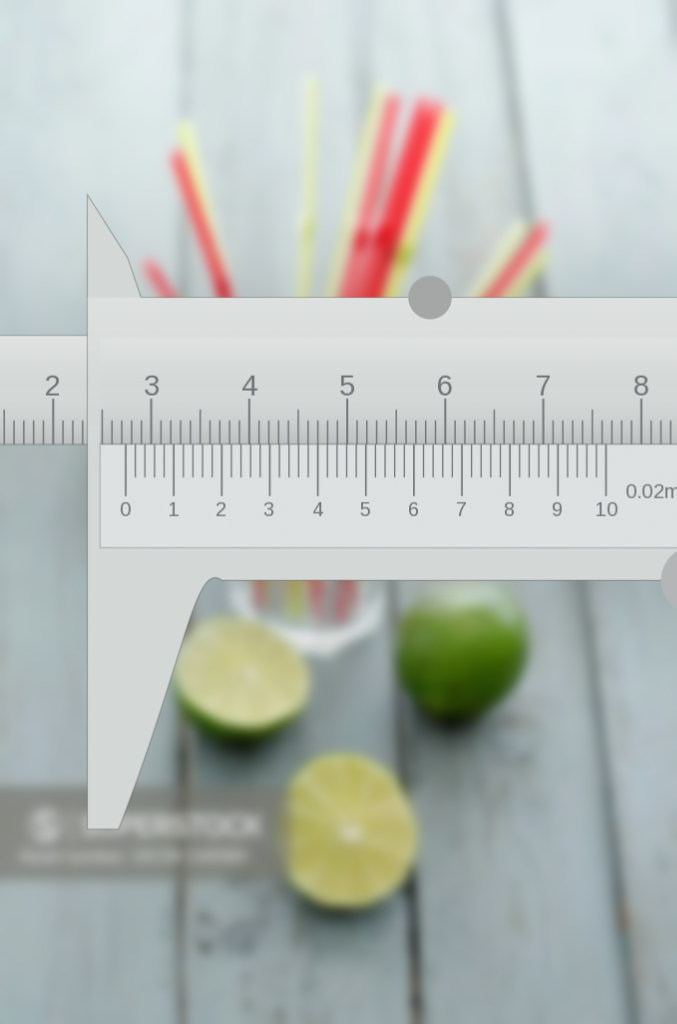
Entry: 27.4 (mm)
